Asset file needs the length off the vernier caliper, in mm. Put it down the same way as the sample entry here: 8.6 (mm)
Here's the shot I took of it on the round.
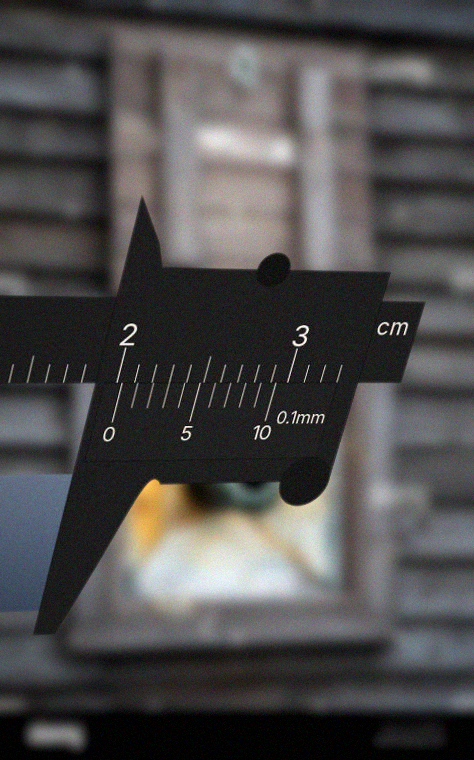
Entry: 20.3 (mm)
